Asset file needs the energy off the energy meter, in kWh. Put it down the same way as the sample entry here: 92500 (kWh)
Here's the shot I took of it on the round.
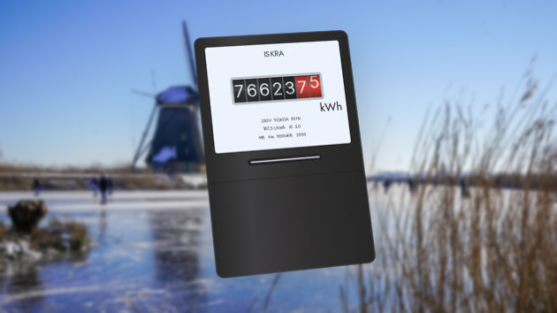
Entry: 76623.75 (kWh)
